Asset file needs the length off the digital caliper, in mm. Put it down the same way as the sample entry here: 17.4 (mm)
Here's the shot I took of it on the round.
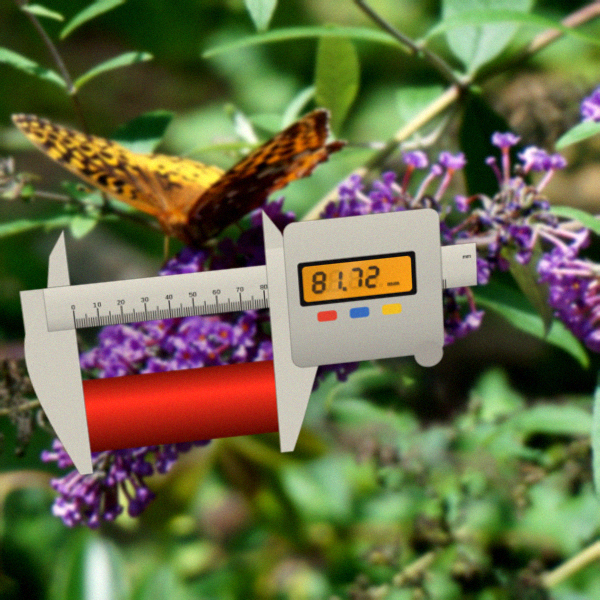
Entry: 81.72 (mm)
